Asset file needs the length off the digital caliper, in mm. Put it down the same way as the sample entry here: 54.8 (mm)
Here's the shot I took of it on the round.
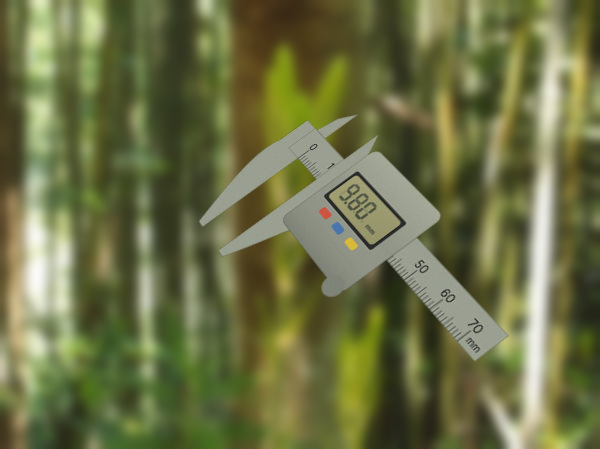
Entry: 9.80 (mm)
